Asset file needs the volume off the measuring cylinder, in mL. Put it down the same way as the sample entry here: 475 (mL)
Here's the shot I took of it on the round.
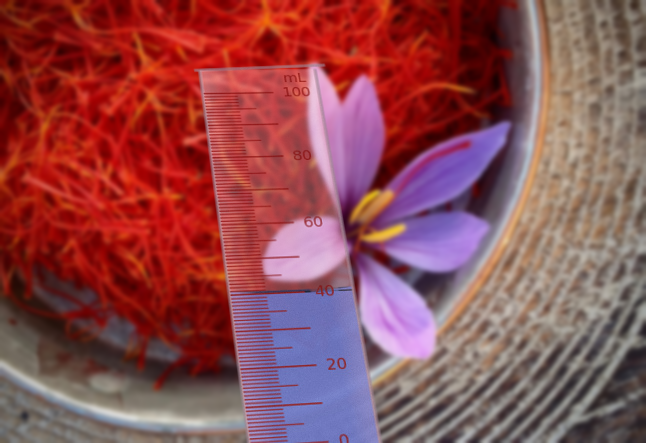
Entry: 40 (mL)
